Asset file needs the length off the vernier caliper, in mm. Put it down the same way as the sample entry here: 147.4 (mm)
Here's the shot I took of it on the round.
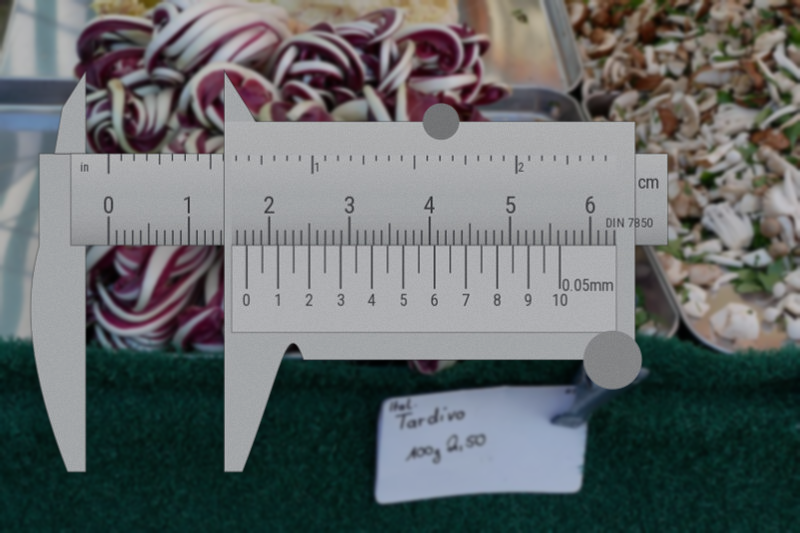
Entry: 17.2 (mm)
